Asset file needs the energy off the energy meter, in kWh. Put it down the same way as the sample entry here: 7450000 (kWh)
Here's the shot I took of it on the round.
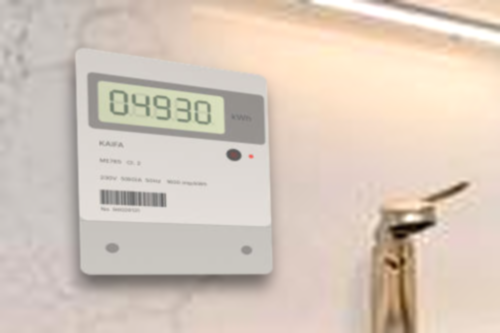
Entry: 4930 (kWh)
